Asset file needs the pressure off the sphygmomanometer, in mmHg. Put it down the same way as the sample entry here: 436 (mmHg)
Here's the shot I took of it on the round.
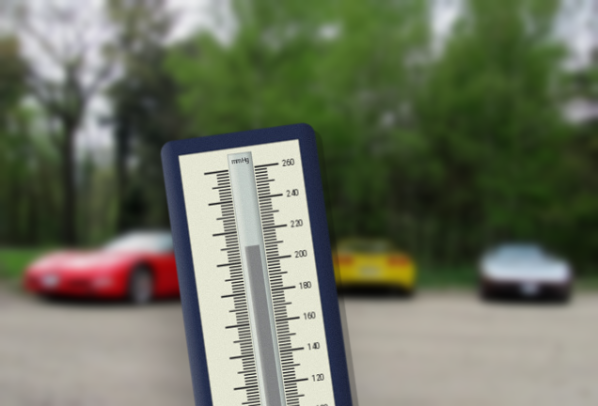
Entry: 210 (mmHg)
